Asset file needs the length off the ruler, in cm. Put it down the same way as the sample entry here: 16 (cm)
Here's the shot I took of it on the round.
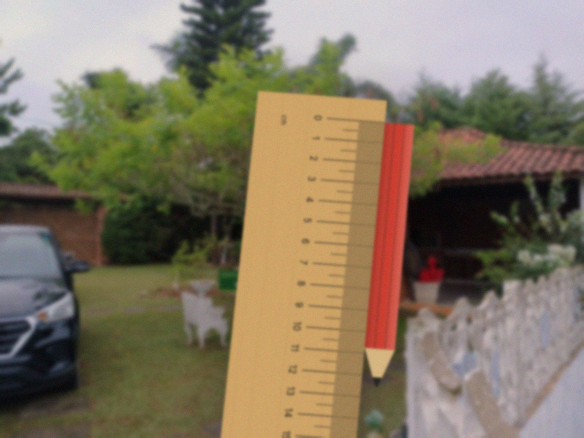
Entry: 12.5 (cm)
